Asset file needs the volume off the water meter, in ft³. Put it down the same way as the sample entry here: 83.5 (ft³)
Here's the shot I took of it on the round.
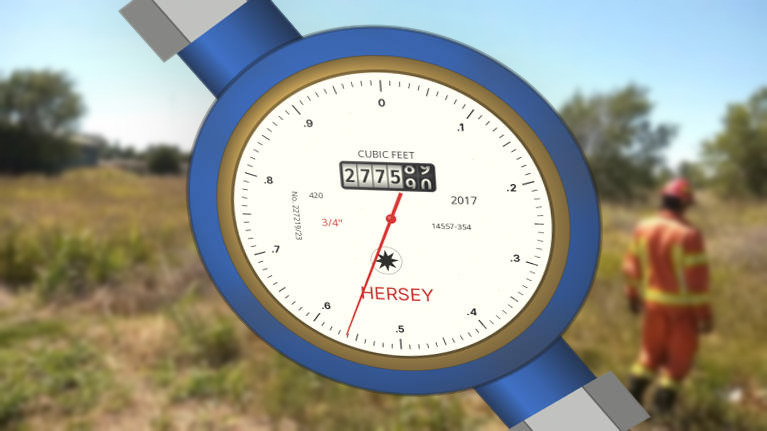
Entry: 277589.56 (ft³)
